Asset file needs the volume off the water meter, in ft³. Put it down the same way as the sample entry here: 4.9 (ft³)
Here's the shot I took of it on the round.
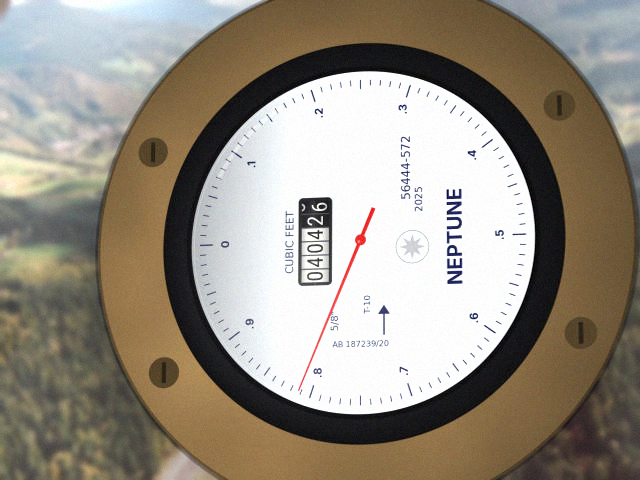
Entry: 40425.81 (ft³)
